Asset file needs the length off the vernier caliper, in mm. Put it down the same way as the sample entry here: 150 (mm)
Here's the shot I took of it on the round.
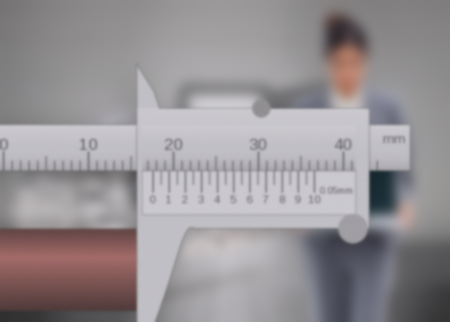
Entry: 17.6 (mm)
